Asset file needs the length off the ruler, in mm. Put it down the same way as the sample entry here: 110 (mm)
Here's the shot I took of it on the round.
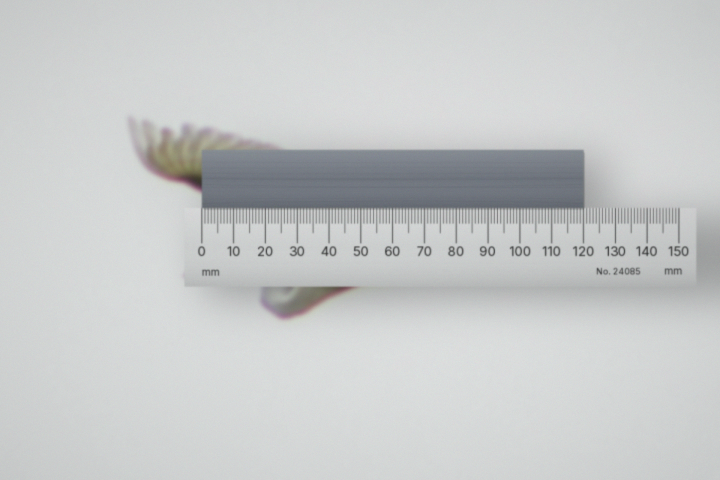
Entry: 120 (mm)
